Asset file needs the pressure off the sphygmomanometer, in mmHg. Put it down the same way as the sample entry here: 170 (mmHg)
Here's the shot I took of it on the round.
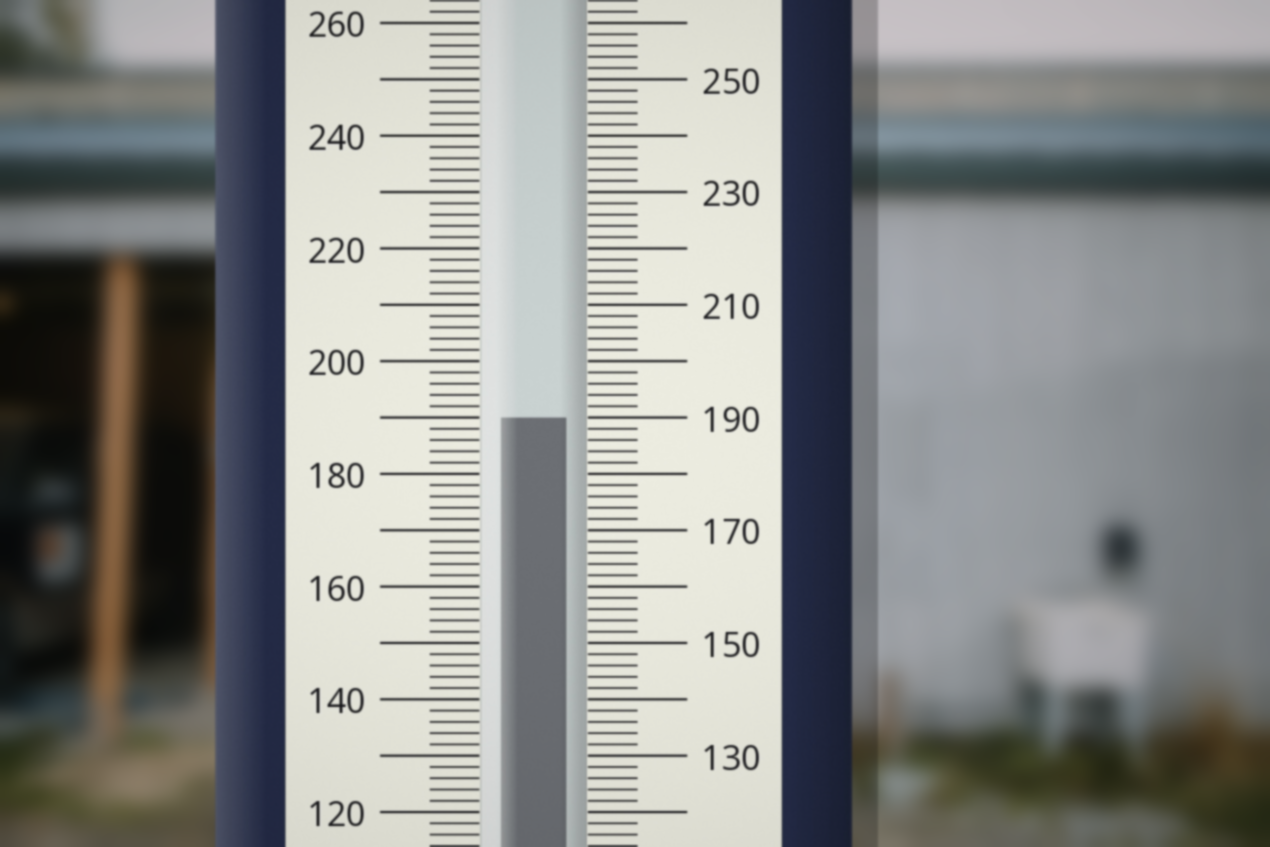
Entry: 190 (mmHg)
